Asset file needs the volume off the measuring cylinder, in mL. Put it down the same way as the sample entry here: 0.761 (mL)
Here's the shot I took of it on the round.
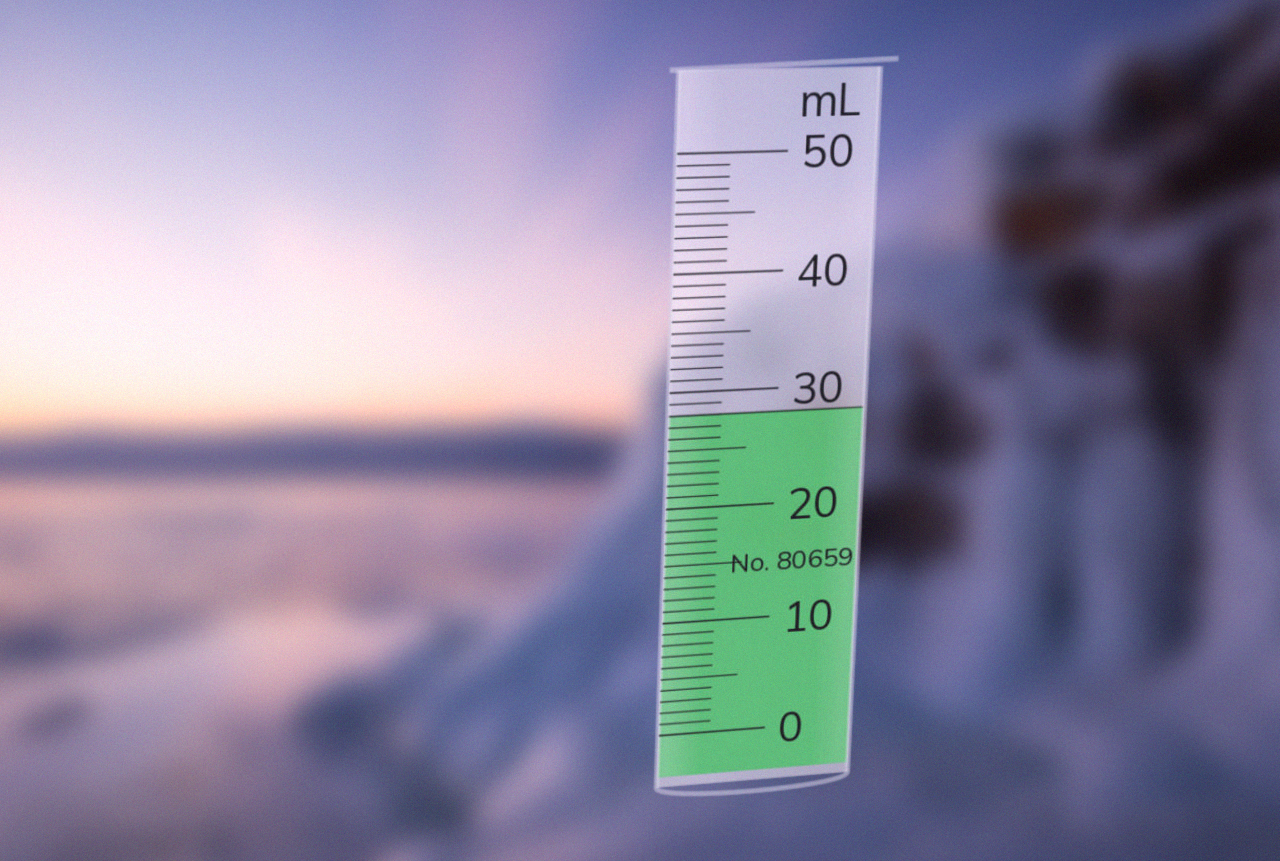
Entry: 28 (mL)
